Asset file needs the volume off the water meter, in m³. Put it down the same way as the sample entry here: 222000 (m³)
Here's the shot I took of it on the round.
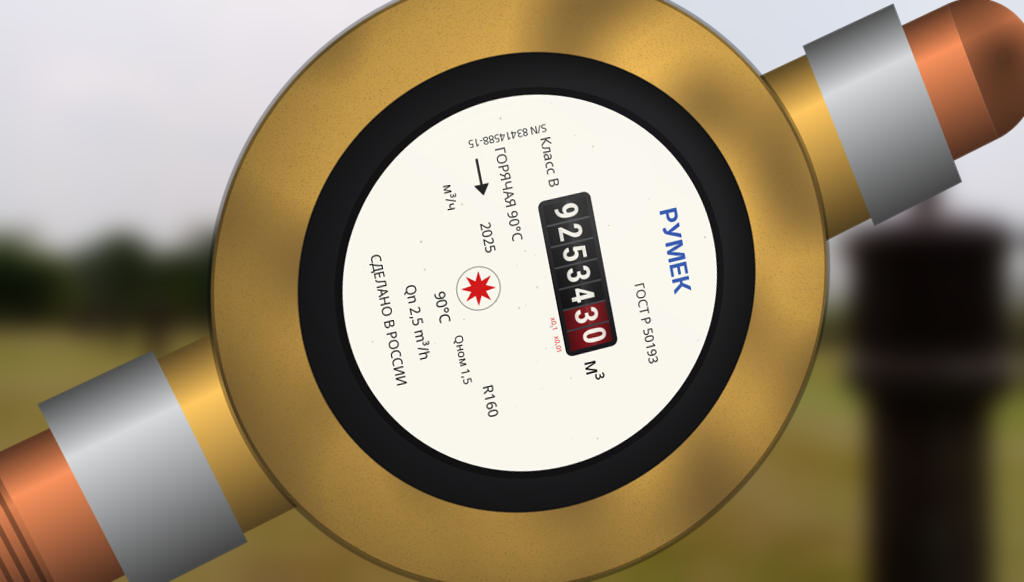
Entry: 92534.30 (m³)
